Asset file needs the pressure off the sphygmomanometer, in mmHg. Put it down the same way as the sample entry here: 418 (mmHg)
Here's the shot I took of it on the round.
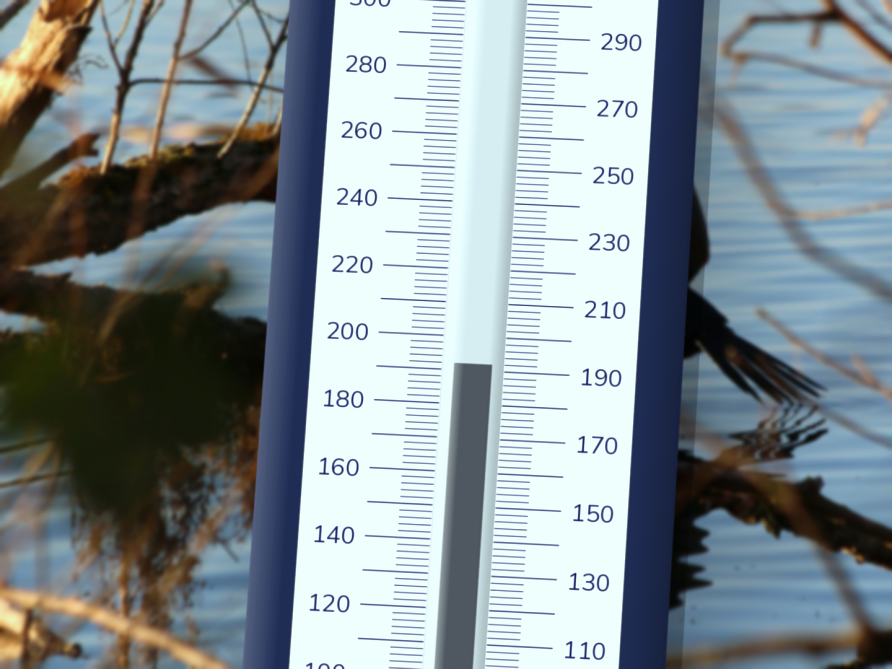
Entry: 192 (mmHg)
